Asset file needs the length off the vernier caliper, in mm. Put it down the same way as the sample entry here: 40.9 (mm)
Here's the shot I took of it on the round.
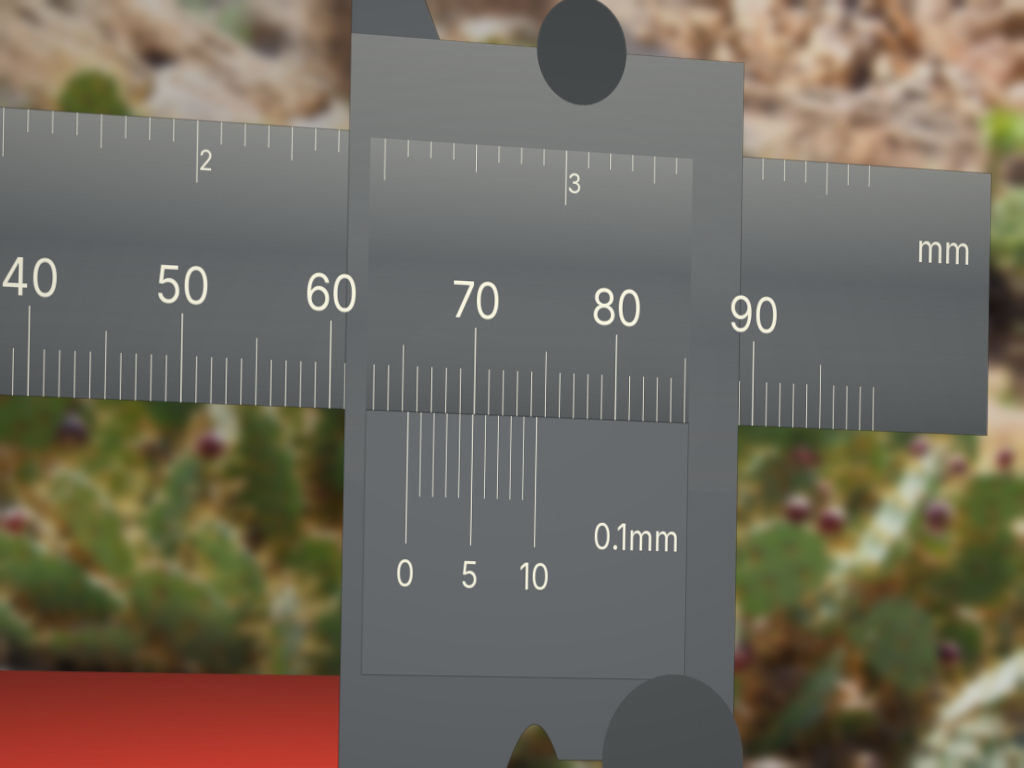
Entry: 65.4 (mm)
